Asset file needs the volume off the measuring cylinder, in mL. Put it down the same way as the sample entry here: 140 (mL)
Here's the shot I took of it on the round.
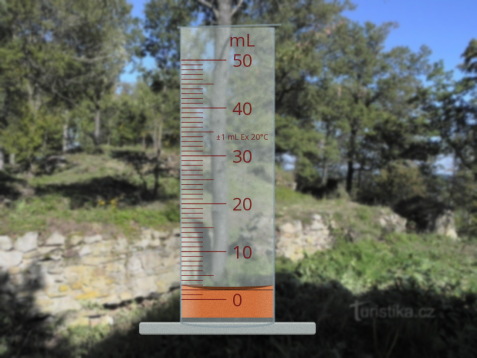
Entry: 2 (mL)
